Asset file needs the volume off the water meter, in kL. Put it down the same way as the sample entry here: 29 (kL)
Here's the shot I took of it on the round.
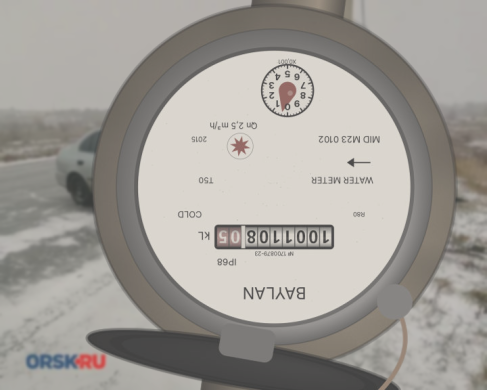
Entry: 1001108.050 (kL)
